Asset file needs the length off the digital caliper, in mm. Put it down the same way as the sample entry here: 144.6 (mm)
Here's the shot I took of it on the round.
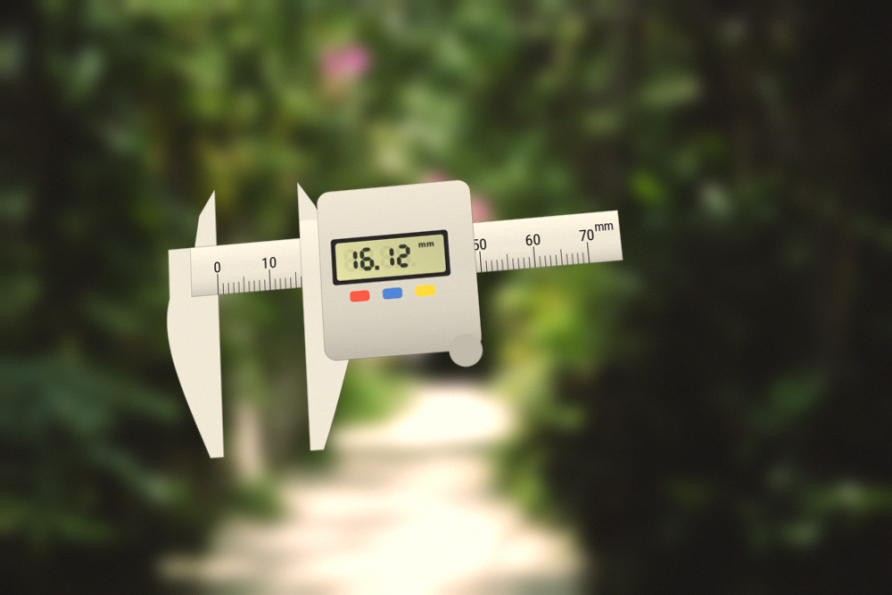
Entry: 16.12 (mm)
